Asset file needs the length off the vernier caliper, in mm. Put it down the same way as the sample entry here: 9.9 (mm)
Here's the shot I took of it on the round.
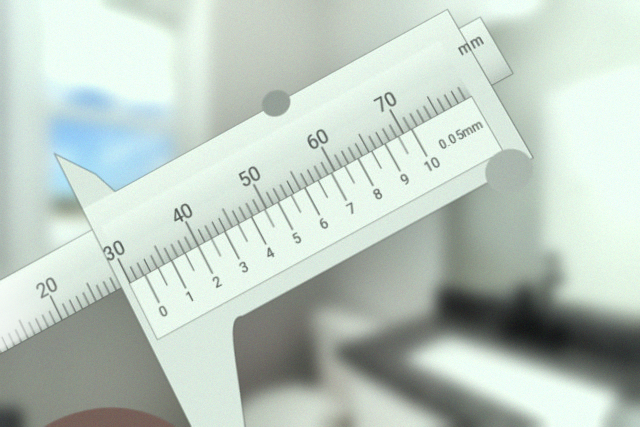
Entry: 32.2 (mm)
